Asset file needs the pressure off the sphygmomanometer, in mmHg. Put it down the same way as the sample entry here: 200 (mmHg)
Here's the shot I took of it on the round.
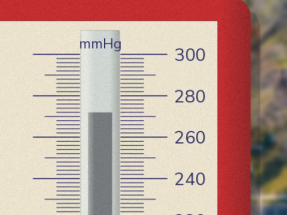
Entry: 272 (mmHg)
